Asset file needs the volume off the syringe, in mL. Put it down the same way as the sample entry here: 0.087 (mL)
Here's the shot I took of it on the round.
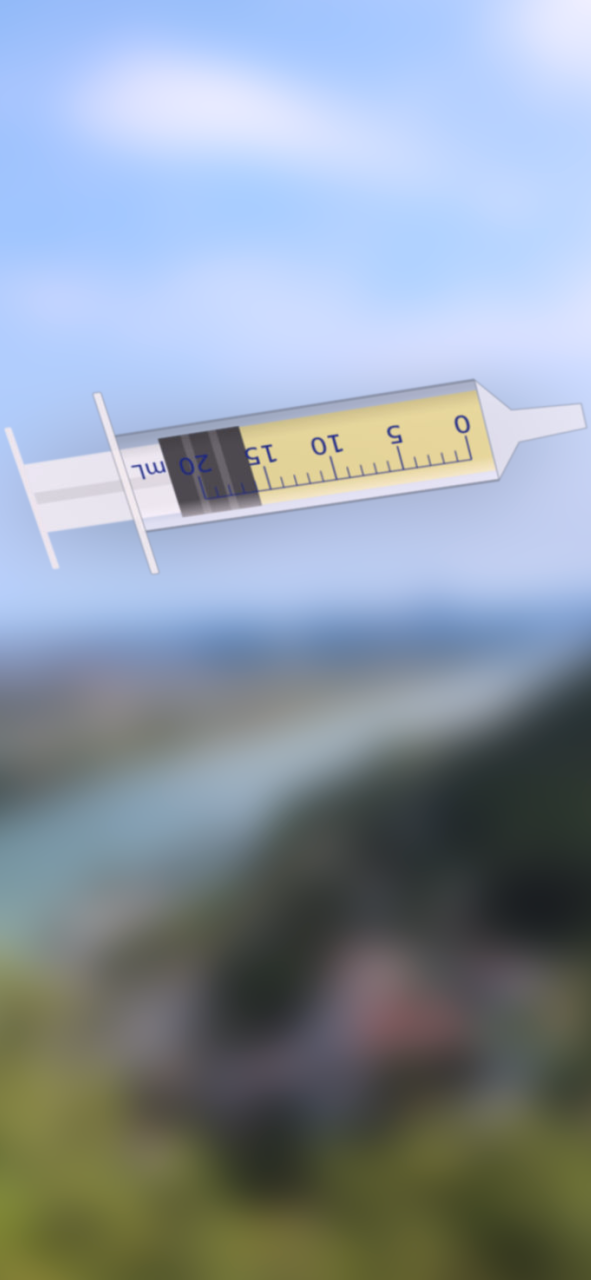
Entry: 16 (mL)
